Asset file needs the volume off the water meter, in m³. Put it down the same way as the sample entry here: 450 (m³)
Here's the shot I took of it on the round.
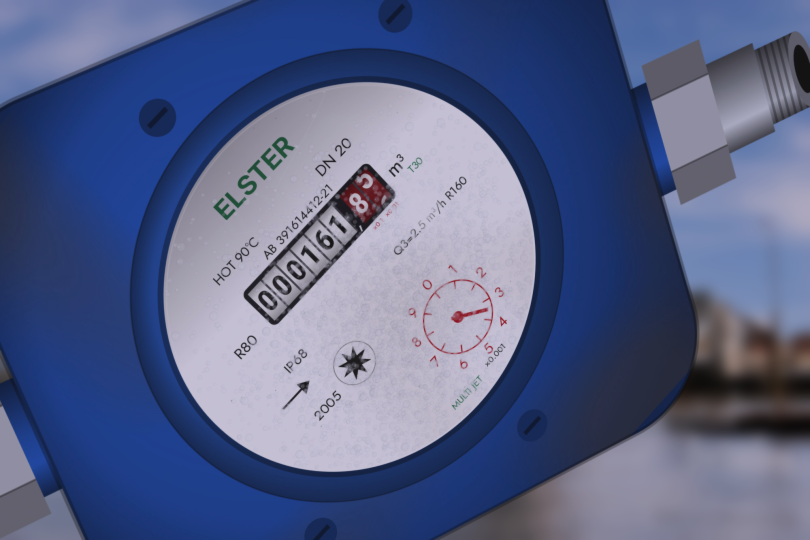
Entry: 161.853 (m³)
